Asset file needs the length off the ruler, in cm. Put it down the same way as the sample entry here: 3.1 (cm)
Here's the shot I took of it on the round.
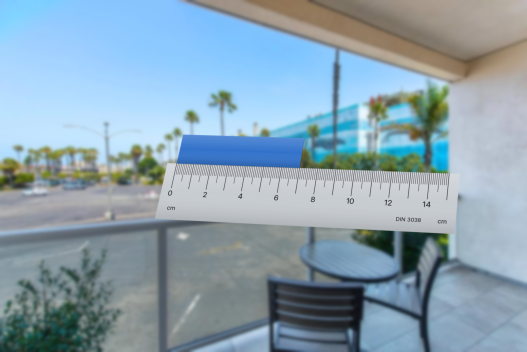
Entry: 7 (cm)
